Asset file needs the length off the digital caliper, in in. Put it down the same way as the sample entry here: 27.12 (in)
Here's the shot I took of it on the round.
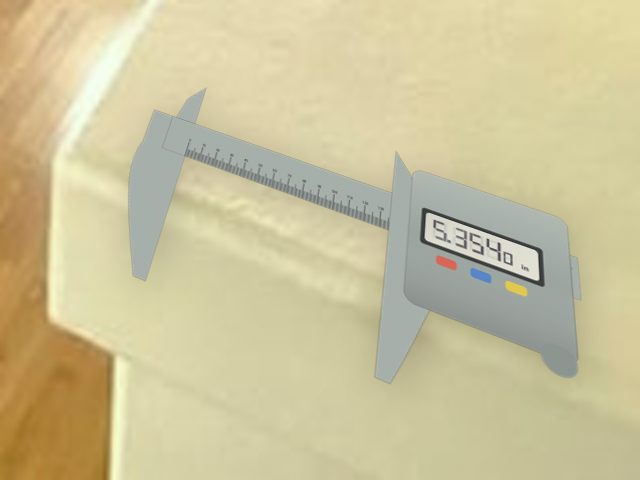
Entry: 5.3540 (in)
